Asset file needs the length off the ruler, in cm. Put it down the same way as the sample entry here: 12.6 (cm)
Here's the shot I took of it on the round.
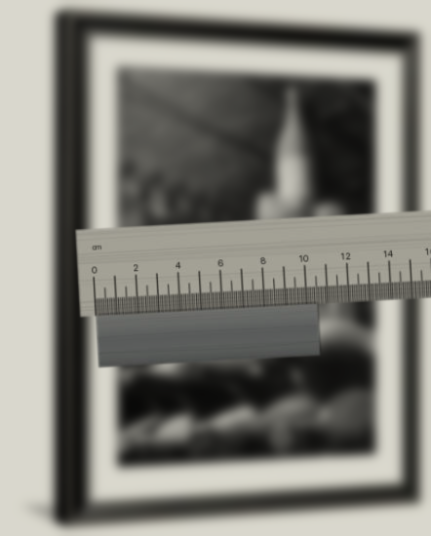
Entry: 10.5 (cm)
